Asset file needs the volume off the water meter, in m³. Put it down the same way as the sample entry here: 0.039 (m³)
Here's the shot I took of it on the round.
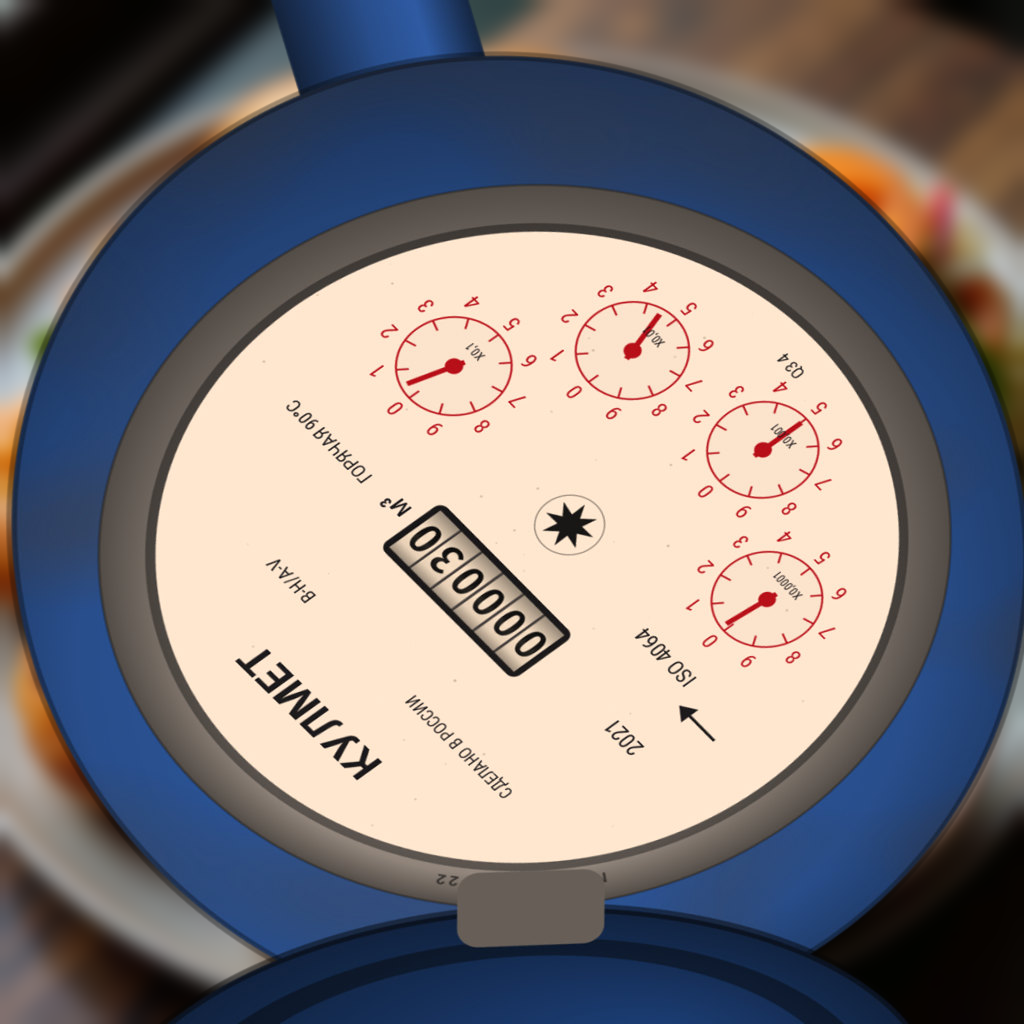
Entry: 30.0450 (m³)
